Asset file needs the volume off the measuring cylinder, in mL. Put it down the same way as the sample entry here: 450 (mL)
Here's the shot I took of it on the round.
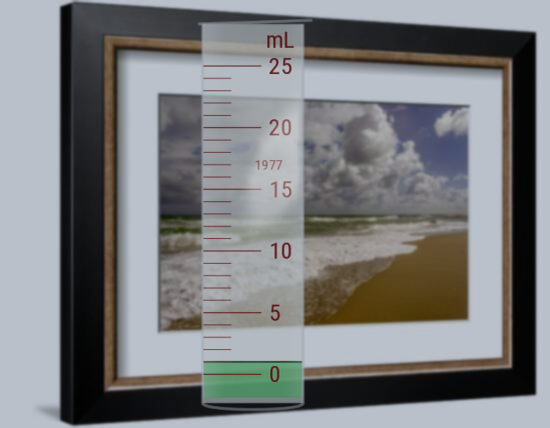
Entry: 1 (mL)
